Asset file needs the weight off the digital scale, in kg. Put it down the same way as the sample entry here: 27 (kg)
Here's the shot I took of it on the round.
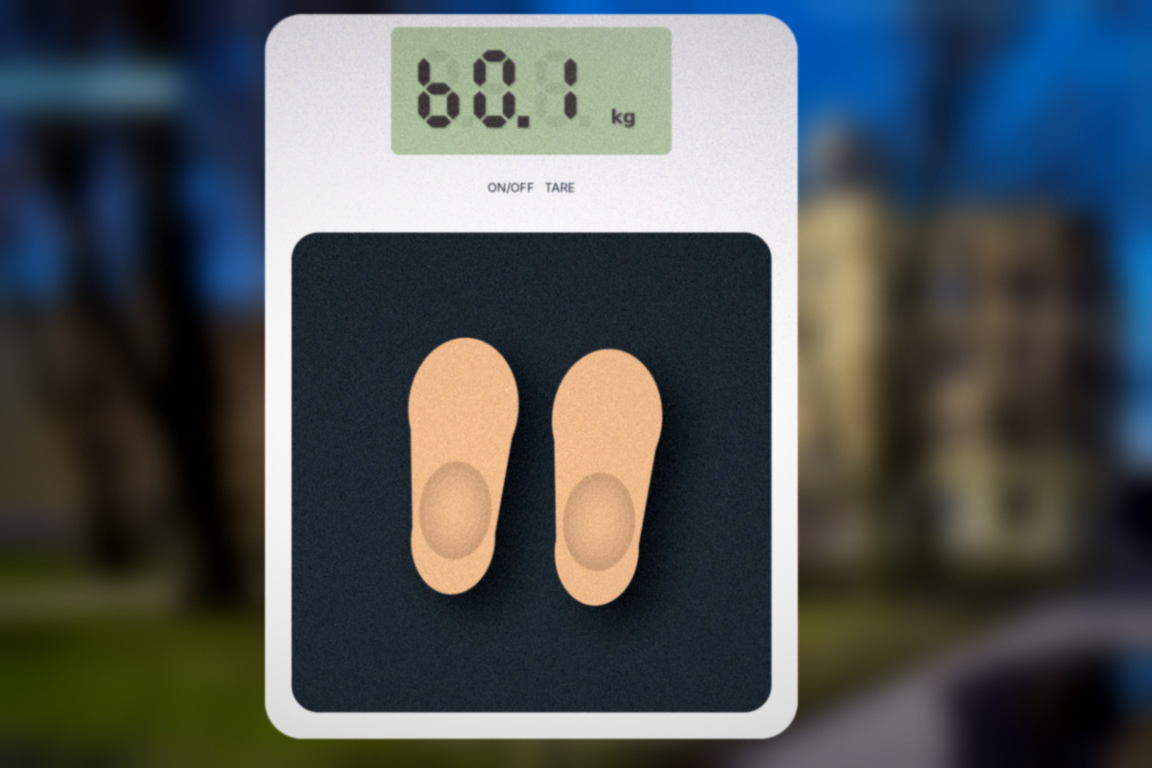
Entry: 60.1 (kg)
